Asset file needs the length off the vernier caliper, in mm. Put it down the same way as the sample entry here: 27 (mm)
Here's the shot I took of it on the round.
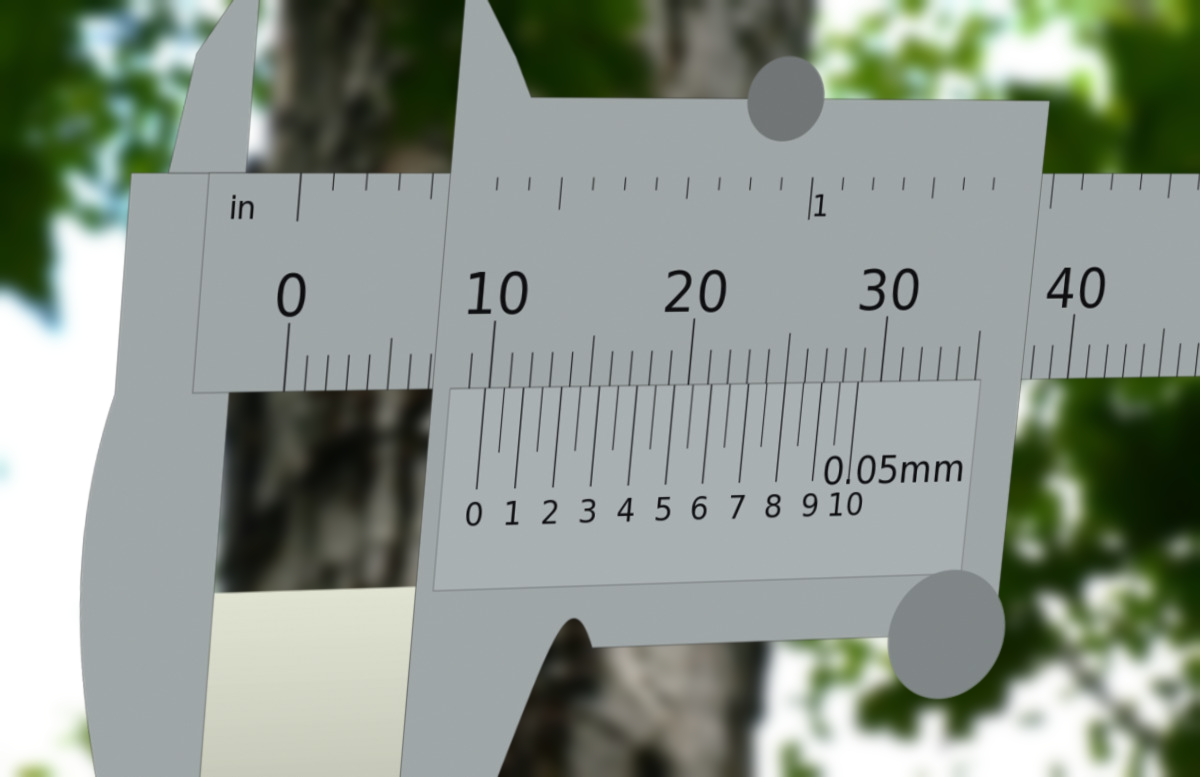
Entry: 9.8 (mm)
